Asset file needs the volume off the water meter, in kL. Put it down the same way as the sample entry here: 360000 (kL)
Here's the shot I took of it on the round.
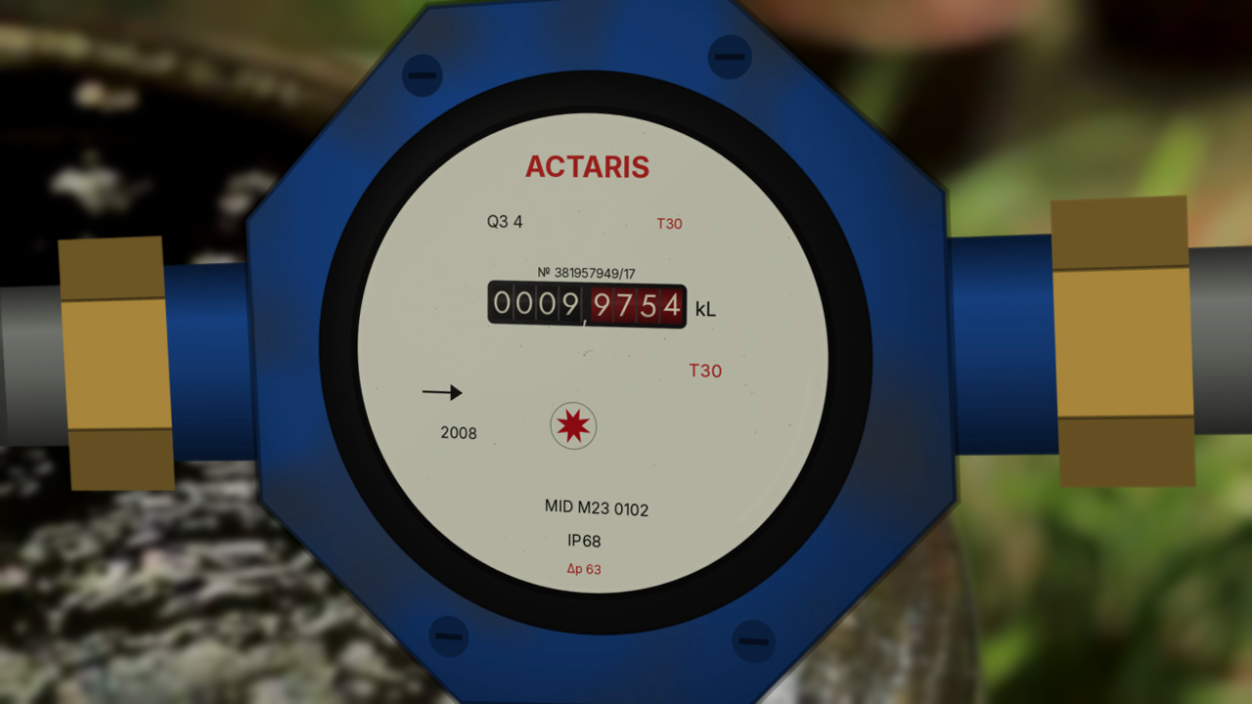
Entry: 9.9754 (kL)
